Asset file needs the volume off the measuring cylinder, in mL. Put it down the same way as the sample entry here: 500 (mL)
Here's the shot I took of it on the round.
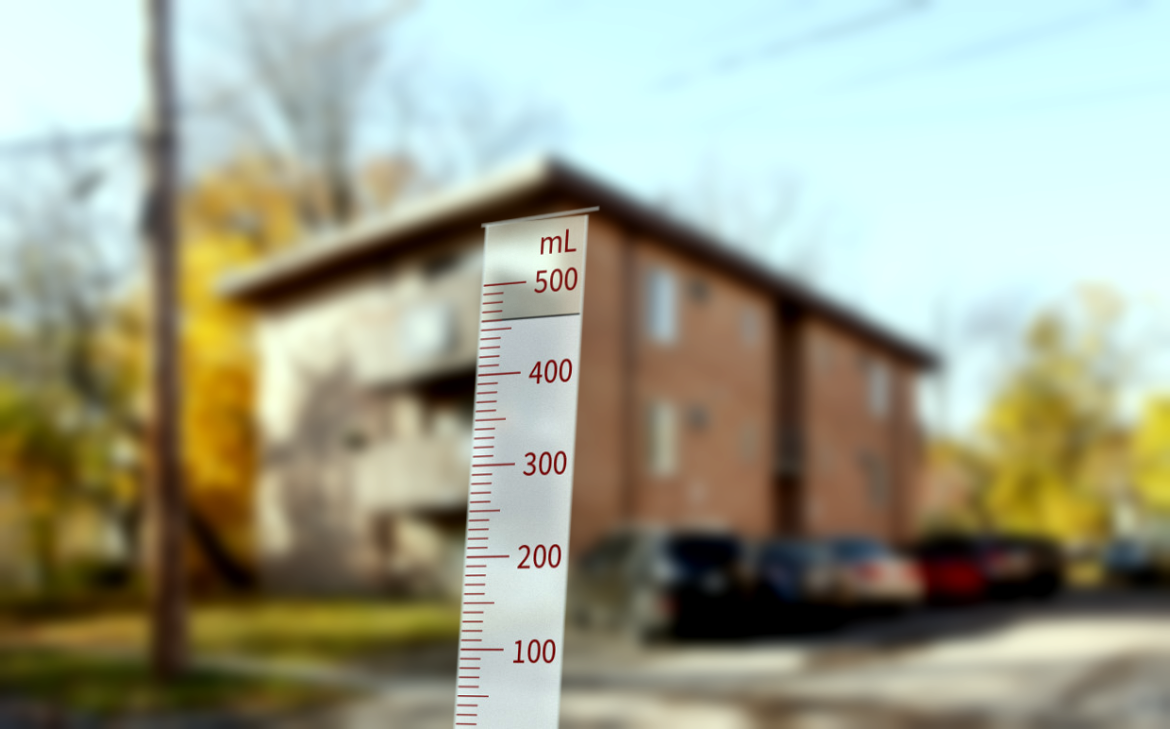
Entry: 460 (mL)
